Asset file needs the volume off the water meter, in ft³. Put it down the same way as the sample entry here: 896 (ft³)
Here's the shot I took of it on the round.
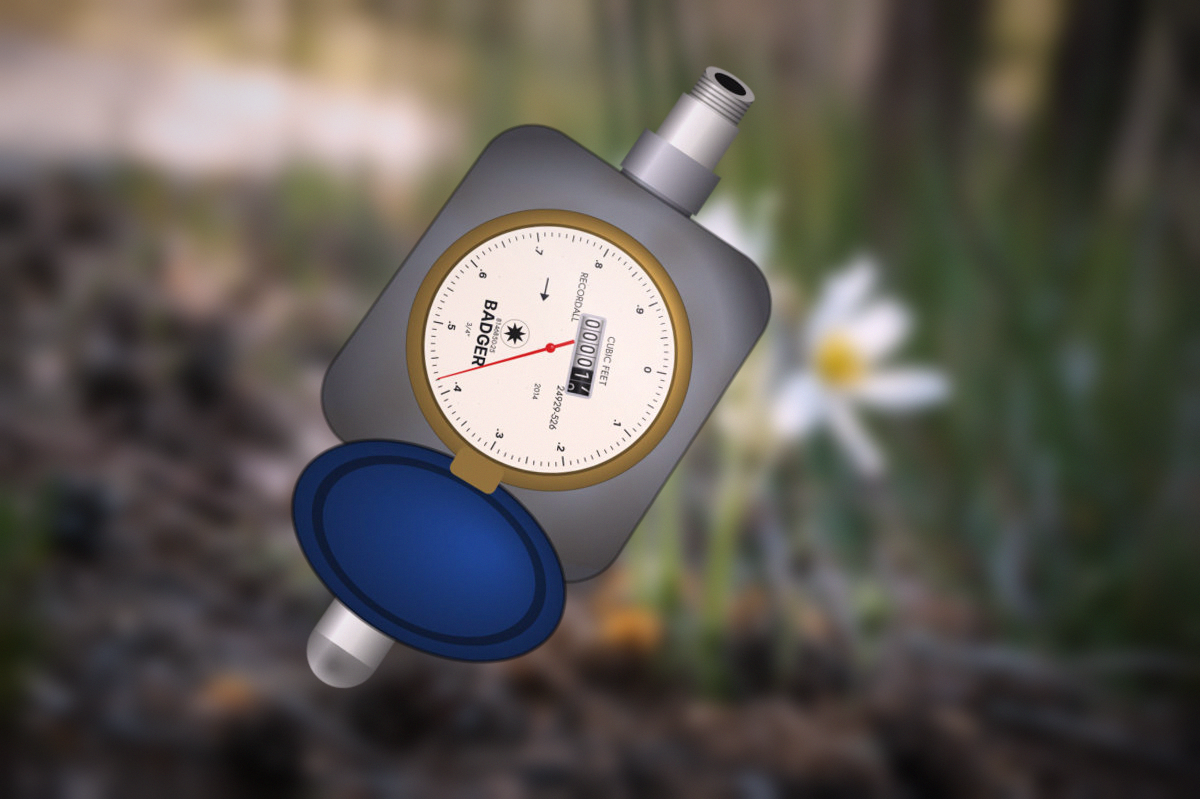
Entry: 17.42 (ft³)
